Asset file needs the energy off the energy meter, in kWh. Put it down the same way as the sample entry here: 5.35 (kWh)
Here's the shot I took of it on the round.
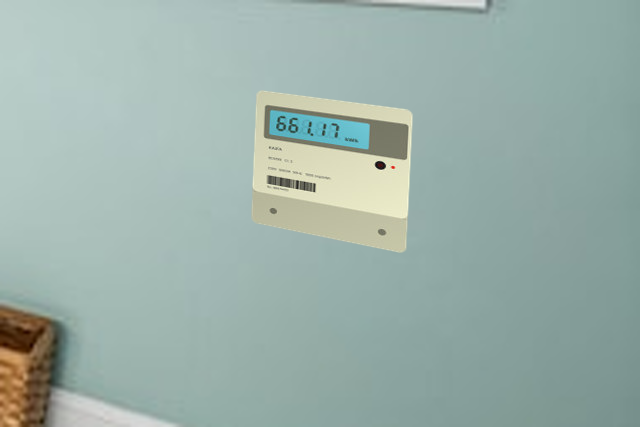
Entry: 661.17 (kWh)
